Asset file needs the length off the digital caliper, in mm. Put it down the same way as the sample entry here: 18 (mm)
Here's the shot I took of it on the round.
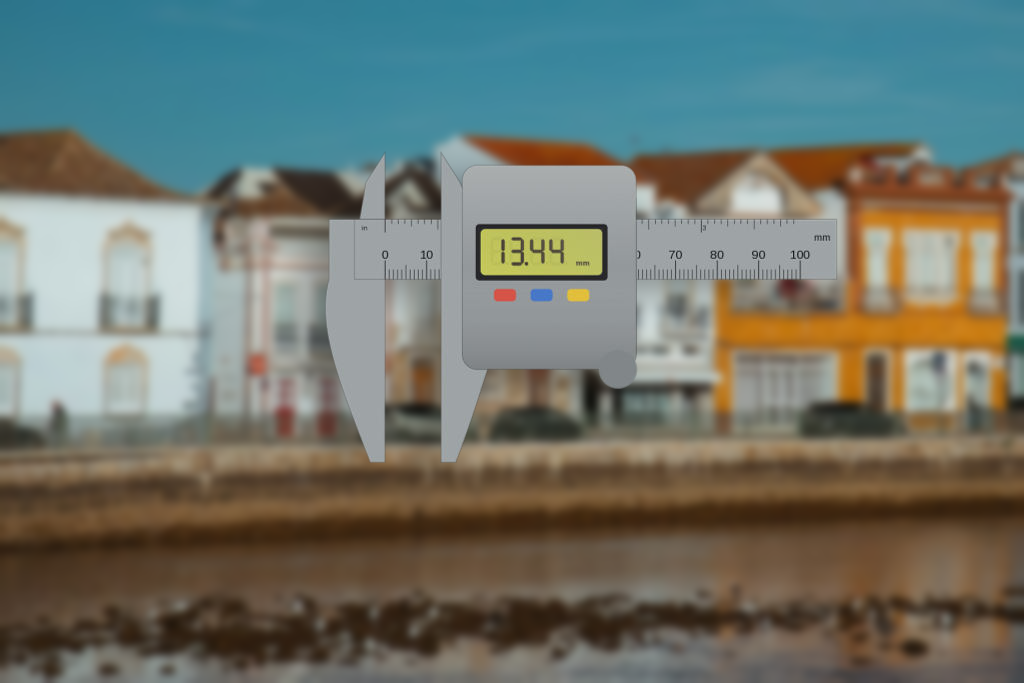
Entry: 13.44 (mm)
